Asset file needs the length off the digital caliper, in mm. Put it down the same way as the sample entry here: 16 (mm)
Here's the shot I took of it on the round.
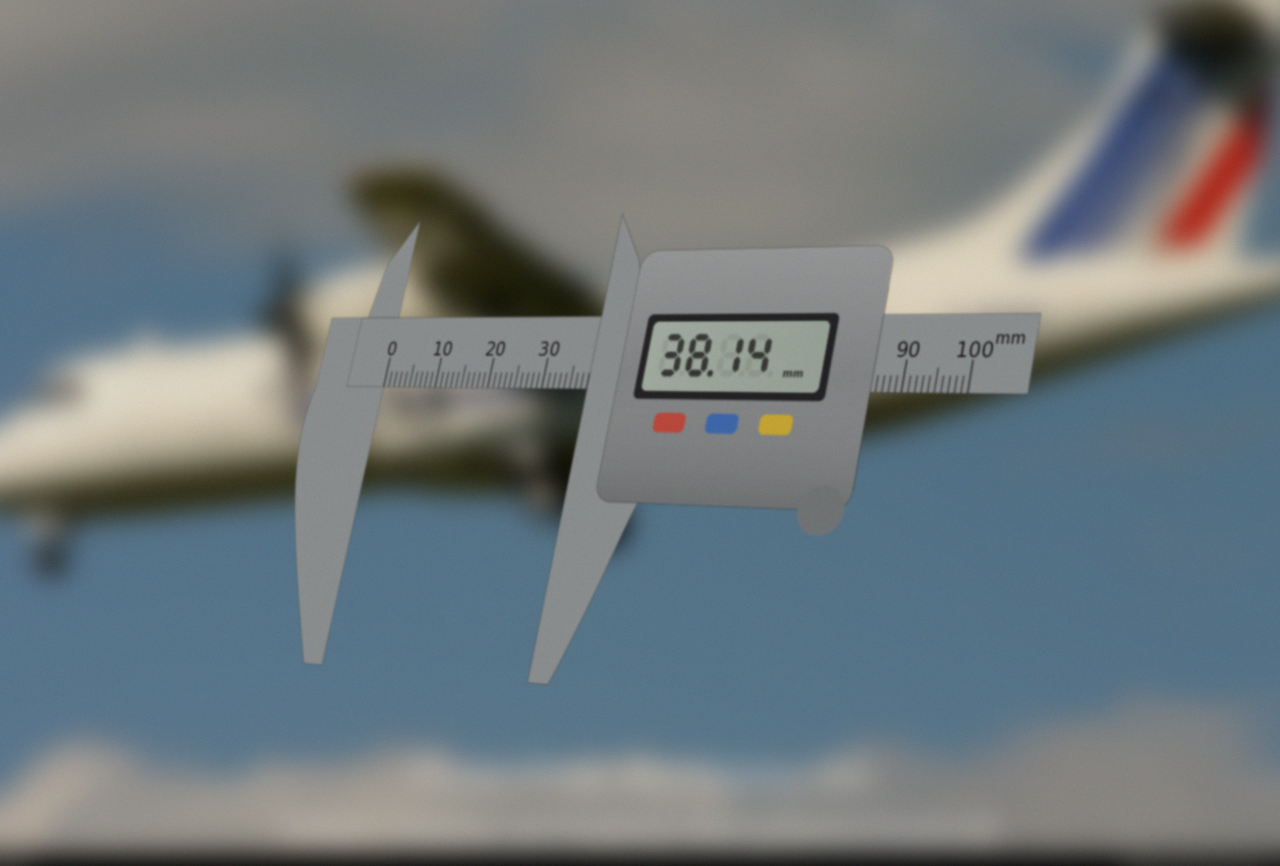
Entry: 38.14 (mm)
